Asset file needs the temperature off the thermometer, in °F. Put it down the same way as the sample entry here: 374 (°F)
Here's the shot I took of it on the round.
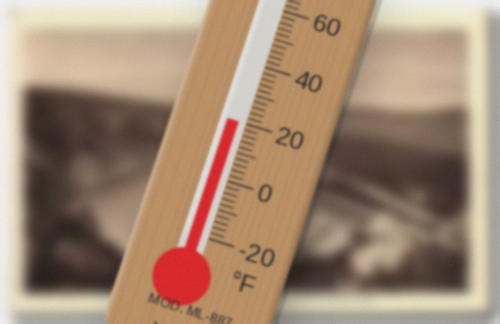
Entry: 20 (°F)
